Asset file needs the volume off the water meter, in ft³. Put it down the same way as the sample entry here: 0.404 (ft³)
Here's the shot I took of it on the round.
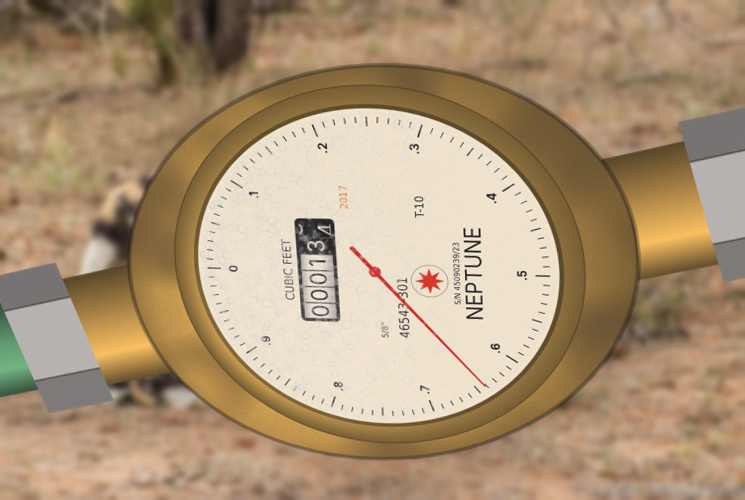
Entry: 133.64 (ft³)
